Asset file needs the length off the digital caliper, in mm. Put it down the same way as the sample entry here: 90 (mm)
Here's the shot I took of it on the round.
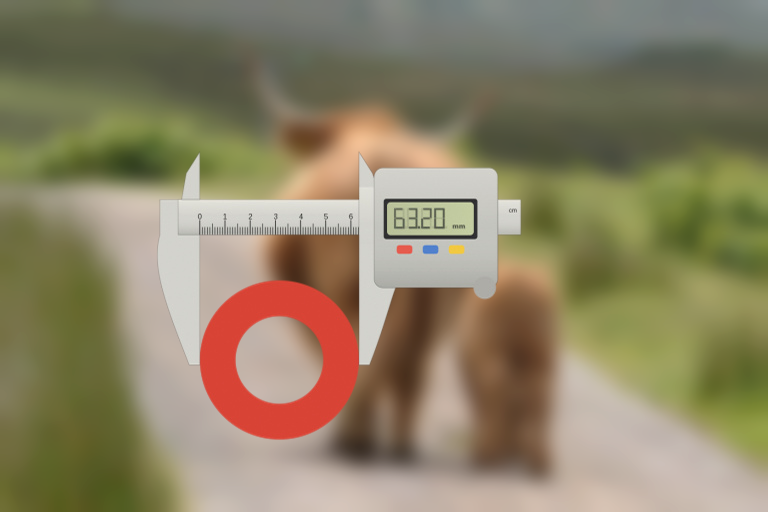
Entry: 63.20 (mm)
